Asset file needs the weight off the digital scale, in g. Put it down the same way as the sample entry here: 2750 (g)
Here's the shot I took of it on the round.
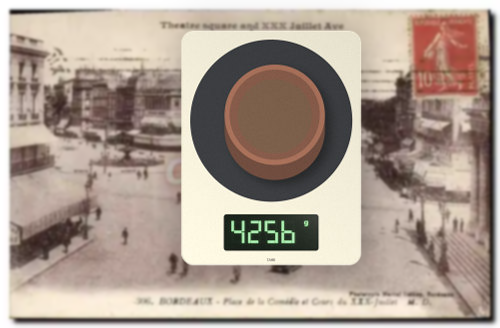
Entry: 4256 (g)
